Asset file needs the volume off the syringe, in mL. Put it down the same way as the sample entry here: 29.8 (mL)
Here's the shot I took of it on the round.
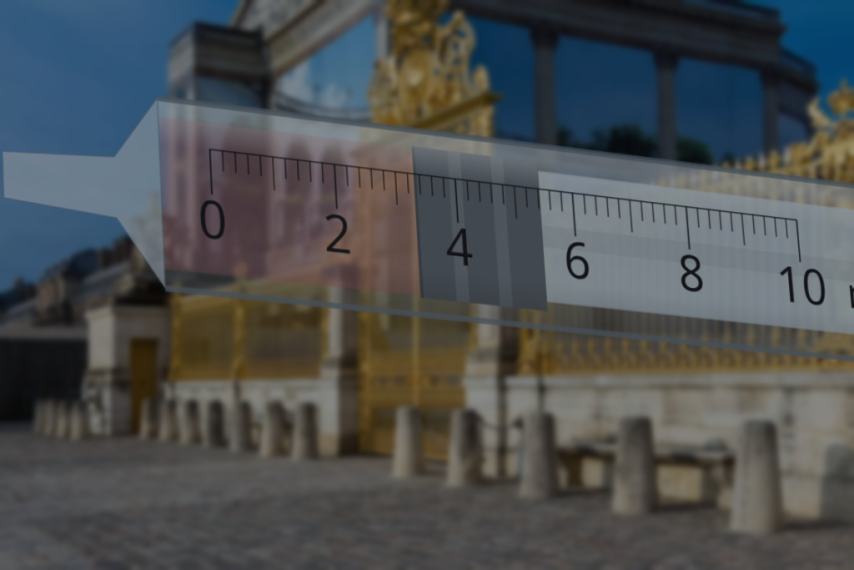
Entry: 3.3 (mL)
